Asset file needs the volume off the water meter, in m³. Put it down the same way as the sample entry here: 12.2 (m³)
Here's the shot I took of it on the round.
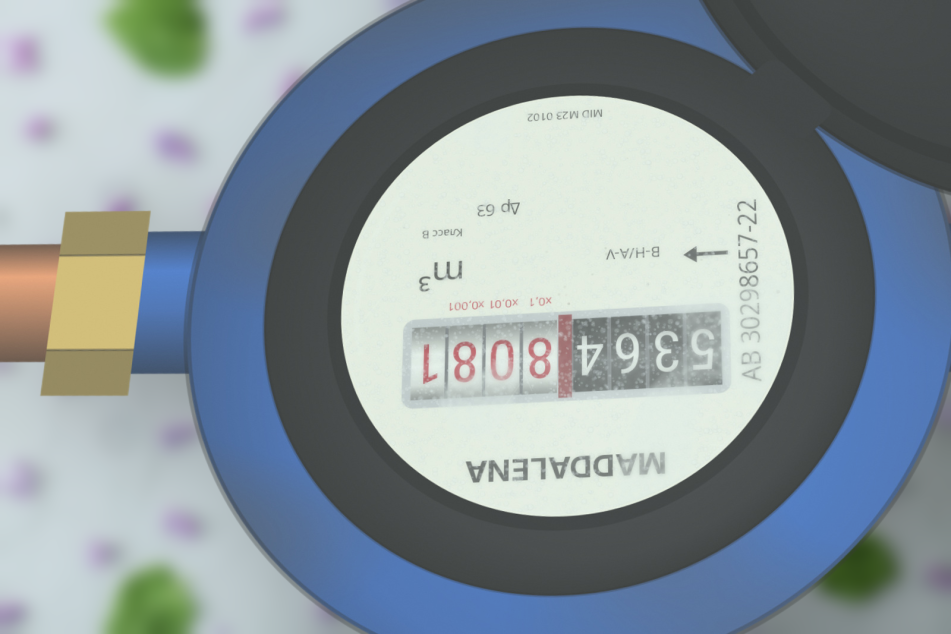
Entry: 5364.8081 (m³)
